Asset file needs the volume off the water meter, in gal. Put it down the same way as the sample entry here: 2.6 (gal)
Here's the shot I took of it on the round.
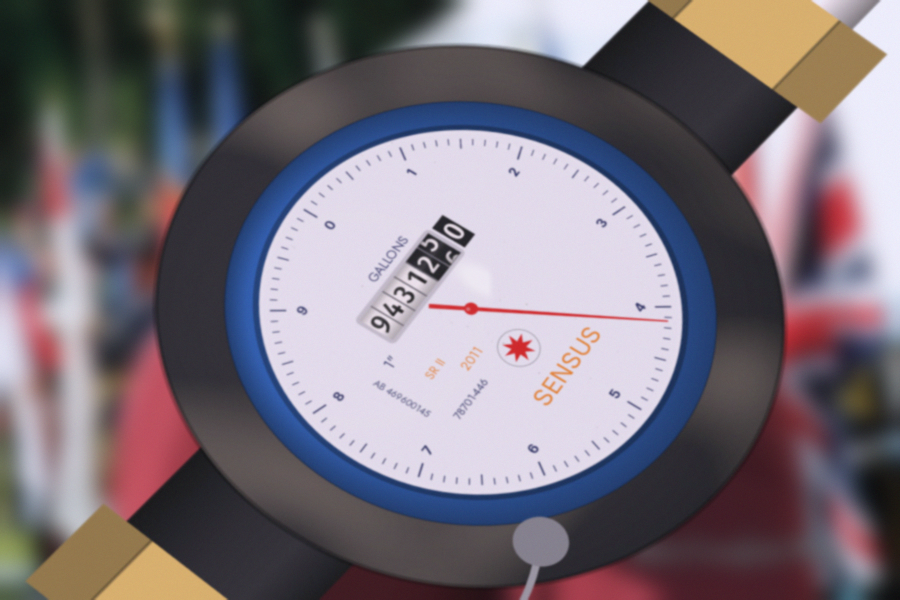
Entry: 9431254.1 (gal)
